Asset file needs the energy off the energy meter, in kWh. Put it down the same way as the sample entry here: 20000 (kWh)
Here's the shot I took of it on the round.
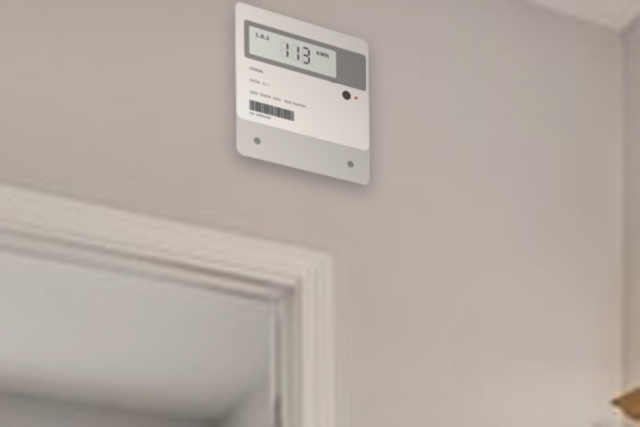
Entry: 113 (kWh)
